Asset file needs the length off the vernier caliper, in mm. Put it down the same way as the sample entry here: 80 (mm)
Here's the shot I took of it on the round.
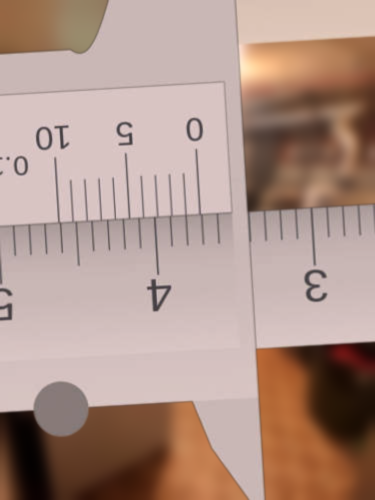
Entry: 37.1 (mm)
